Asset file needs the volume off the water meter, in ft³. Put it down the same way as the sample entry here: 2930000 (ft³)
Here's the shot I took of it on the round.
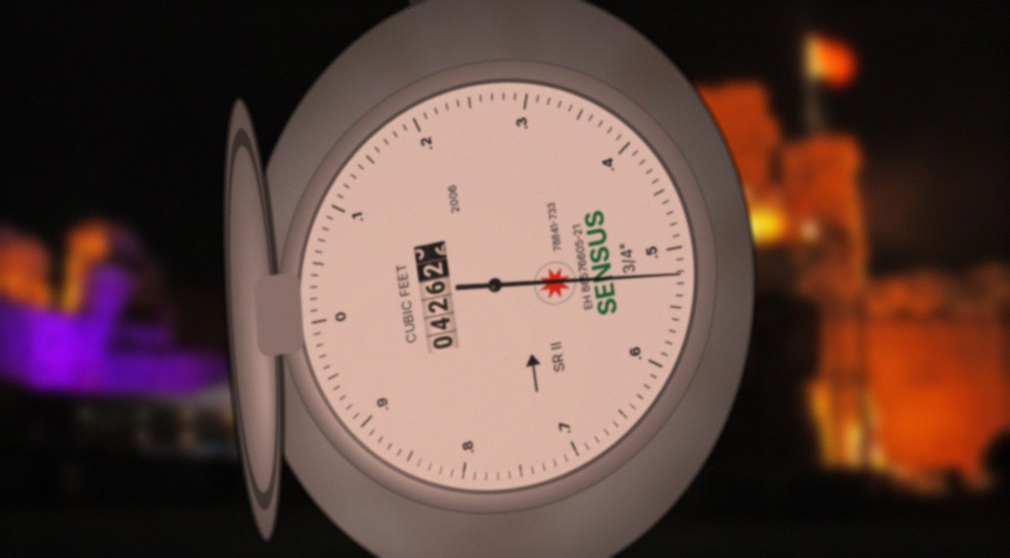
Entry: 42625.52 (ft³)
